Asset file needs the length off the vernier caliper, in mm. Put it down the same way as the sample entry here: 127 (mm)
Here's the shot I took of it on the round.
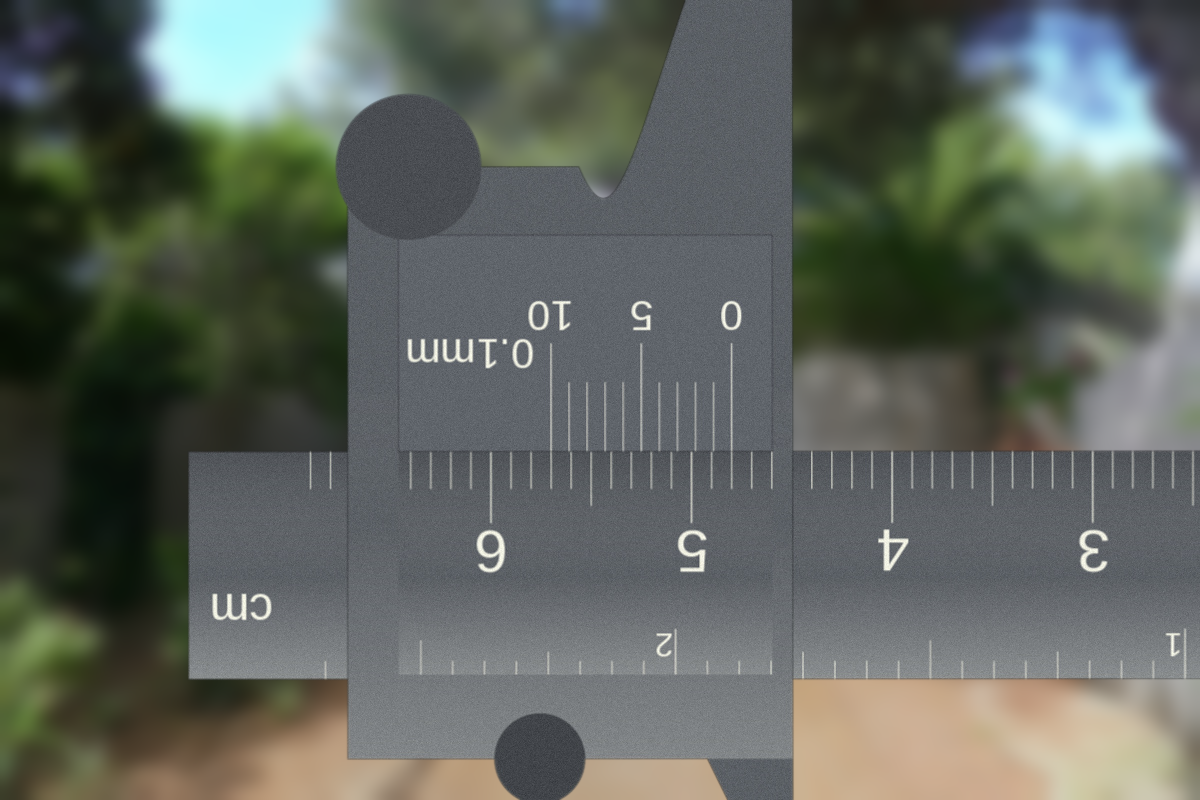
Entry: 48.0 (mm)
